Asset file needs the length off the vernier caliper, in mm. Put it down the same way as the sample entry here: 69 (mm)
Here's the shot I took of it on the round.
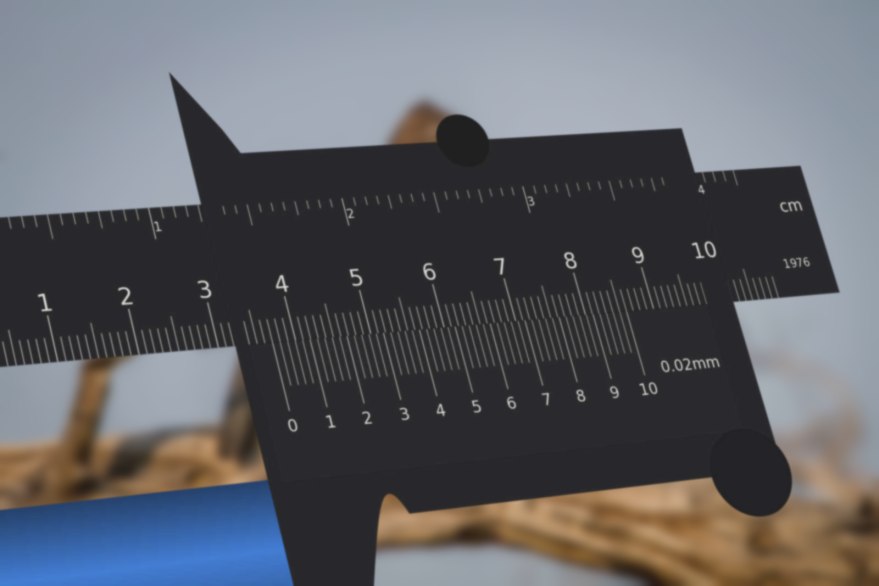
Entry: 37.0 (mm)
